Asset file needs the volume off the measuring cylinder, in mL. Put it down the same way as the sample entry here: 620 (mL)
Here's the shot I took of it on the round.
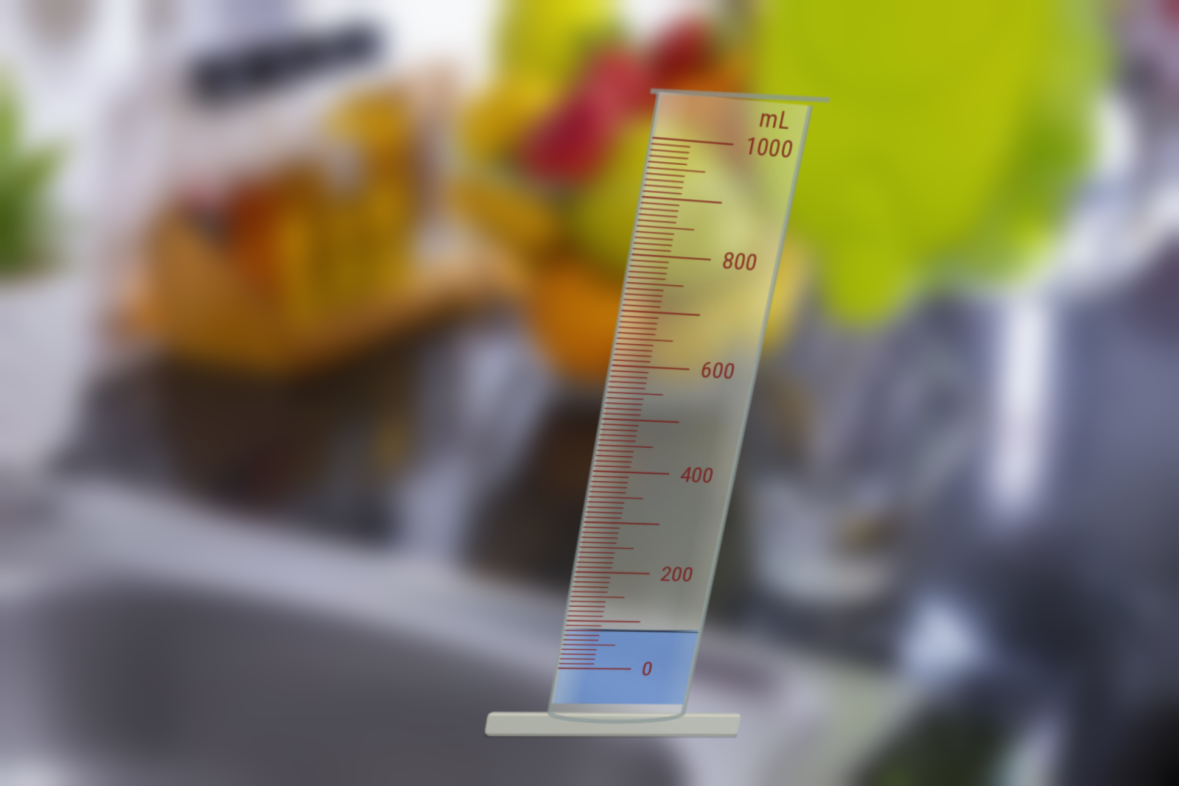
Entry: 80 (mL)
